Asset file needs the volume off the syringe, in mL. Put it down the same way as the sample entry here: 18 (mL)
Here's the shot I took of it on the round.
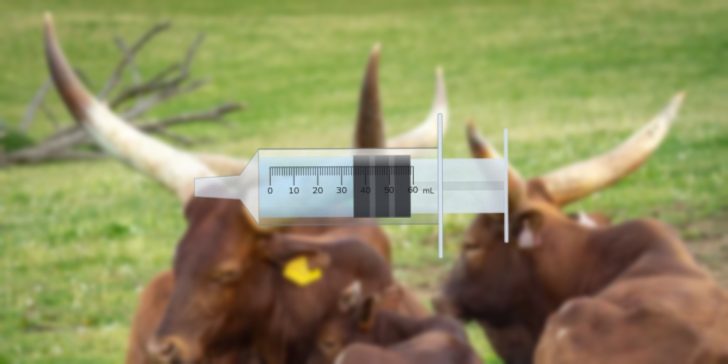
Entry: 35 (mL)
